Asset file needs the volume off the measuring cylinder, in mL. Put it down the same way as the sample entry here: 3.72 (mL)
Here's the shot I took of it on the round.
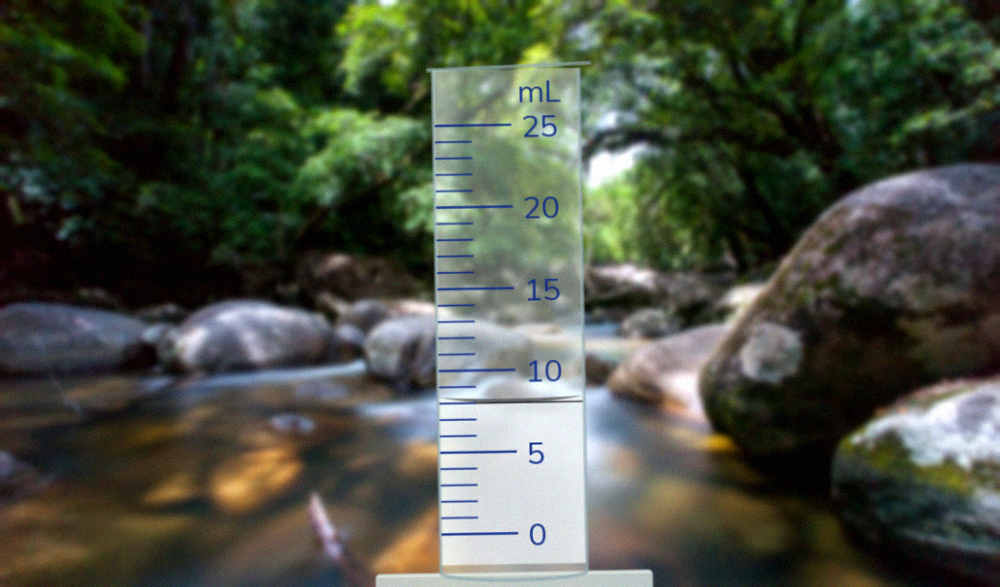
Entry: 8 (mL)
